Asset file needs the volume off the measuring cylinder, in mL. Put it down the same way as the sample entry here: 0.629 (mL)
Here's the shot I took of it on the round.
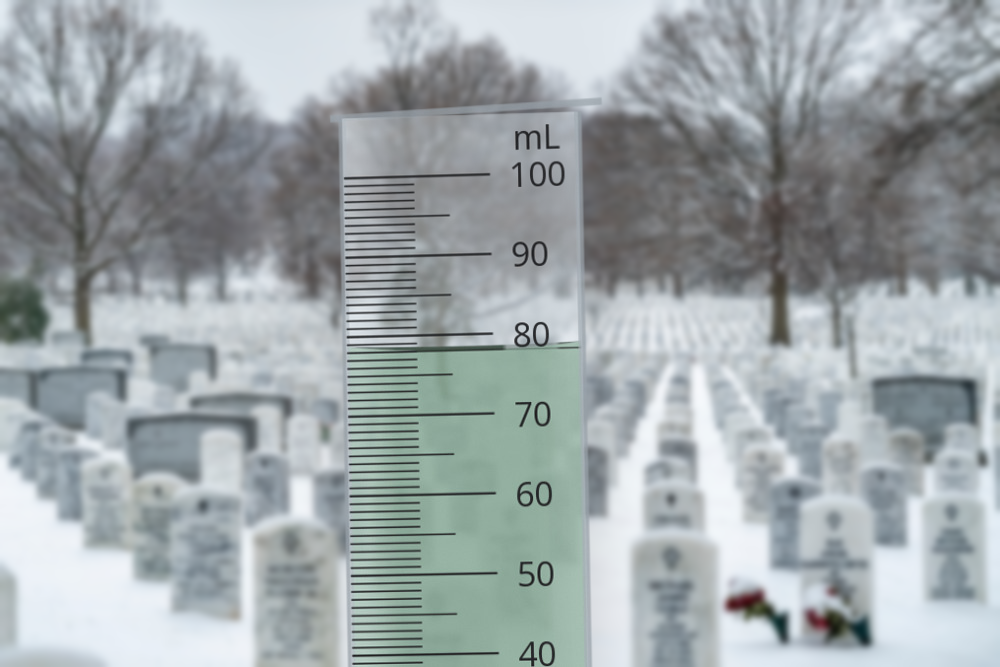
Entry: 78 (mL)
